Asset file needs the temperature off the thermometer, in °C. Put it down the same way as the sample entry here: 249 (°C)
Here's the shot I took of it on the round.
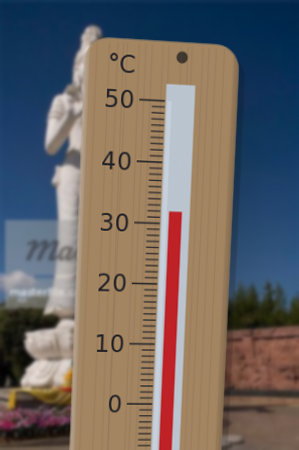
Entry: 32 (°C)
